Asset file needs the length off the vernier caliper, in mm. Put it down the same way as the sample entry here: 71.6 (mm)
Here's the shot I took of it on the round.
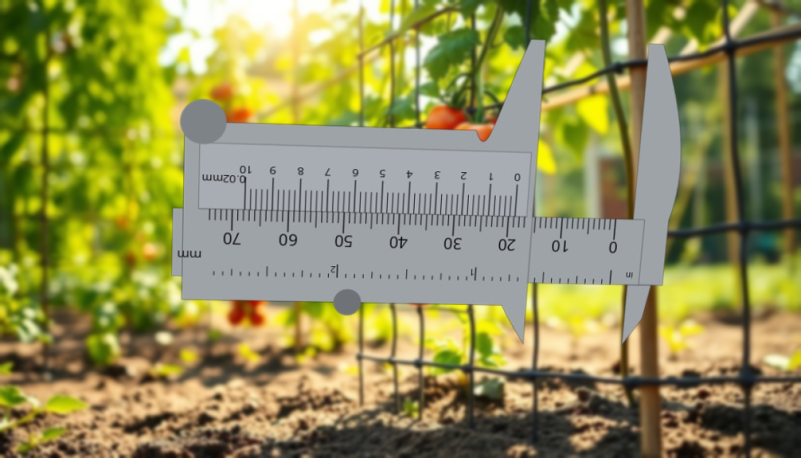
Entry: 18.8 (mm)
